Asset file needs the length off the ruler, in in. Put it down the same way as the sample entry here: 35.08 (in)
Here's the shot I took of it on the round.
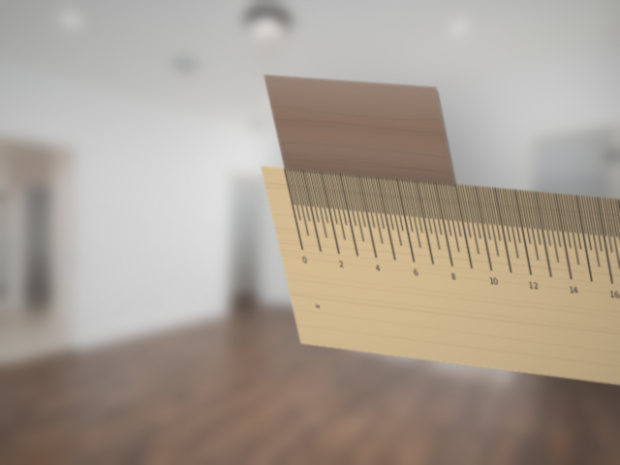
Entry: 9 (in)
